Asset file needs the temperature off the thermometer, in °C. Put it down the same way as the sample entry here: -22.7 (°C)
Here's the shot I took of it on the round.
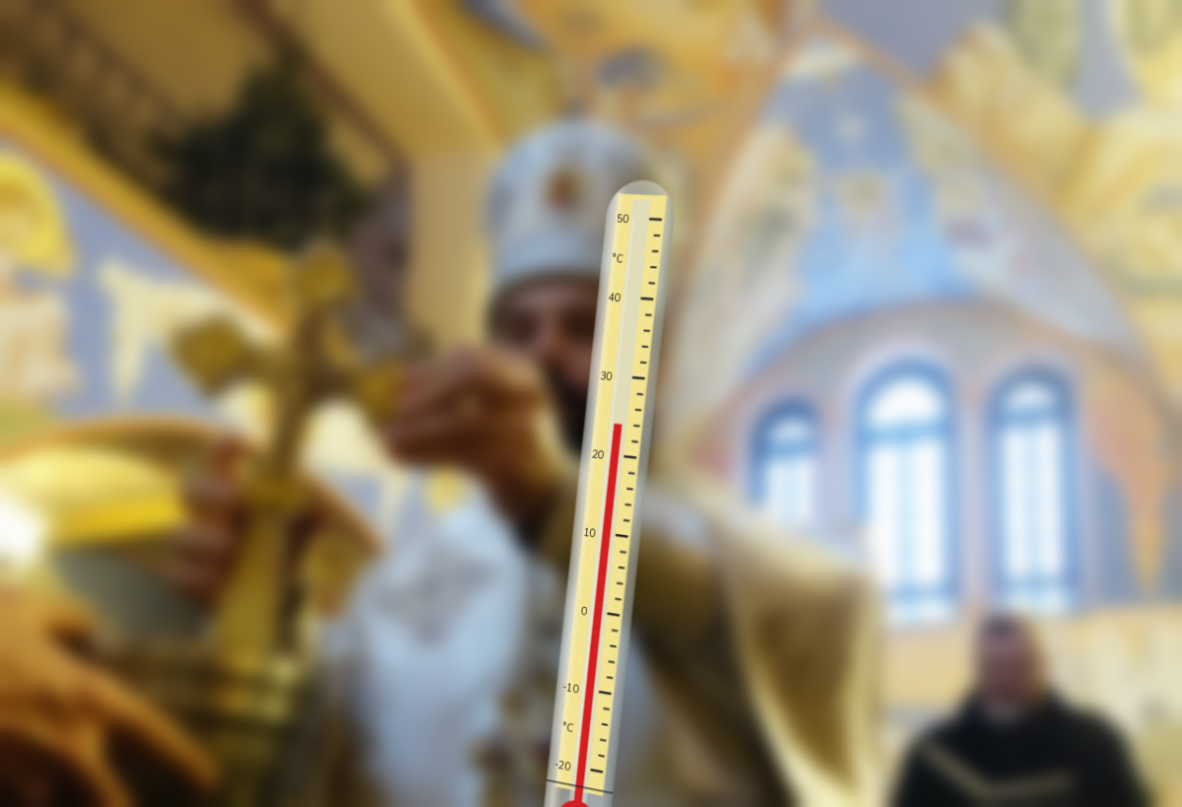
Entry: 24 (°C)
